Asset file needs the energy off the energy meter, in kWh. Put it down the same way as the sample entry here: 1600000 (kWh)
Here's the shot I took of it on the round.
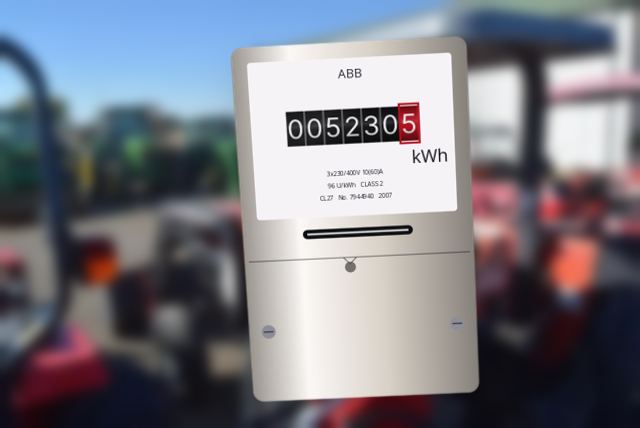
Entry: 5230.5 (kWh)
